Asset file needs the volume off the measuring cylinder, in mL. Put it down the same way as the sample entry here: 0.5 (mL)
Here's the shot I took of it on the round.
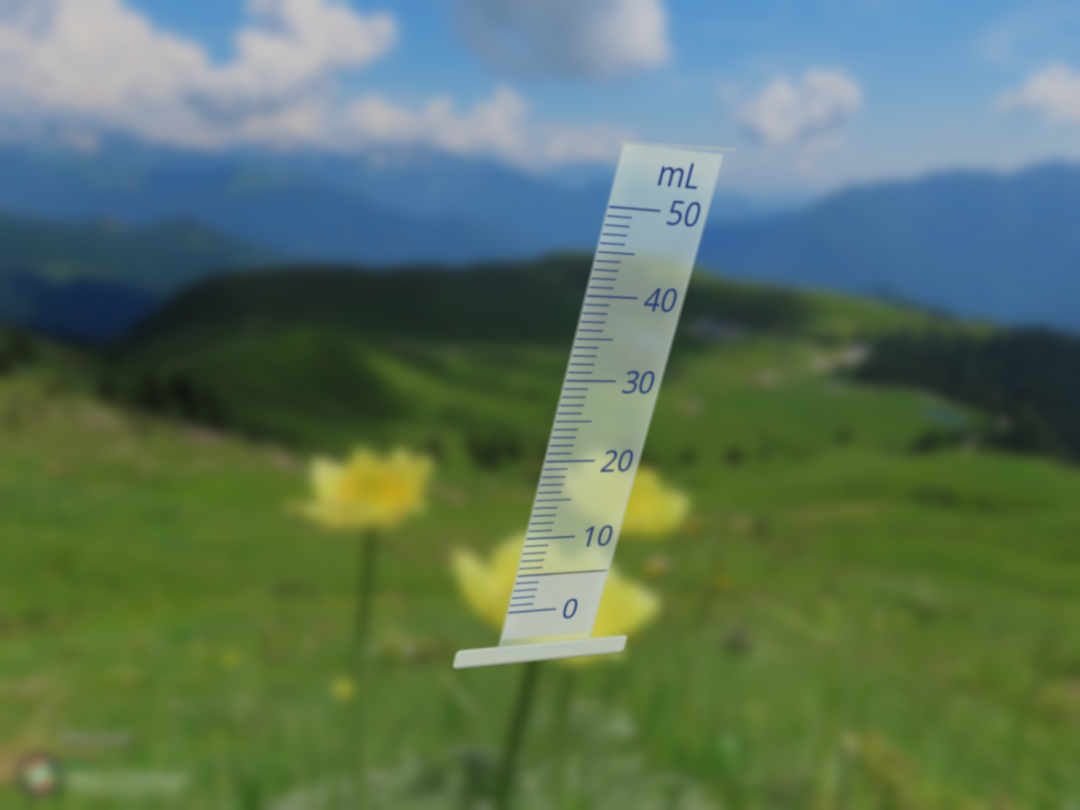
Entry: 5 (mL)
